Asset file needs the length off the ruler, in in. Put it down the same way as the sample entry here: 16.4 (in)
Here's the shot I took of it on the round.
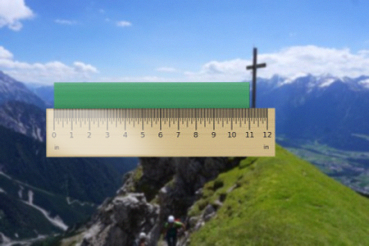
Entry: 11 (in)
